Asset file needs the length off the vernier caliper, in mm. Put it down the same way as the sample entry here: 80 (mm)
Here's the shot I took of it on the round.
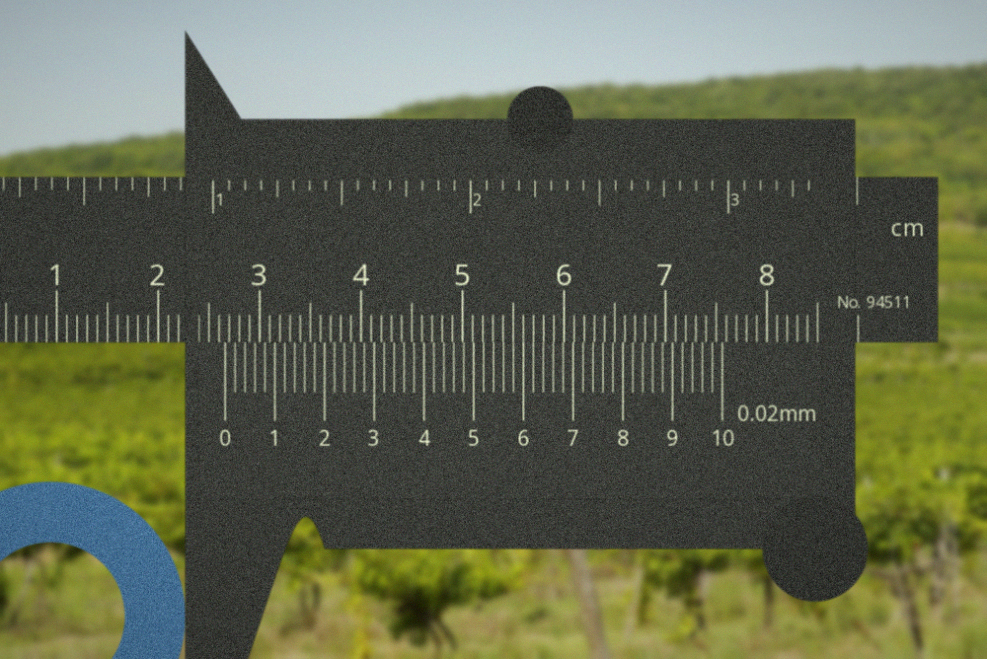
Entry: 26.6 (mm)
